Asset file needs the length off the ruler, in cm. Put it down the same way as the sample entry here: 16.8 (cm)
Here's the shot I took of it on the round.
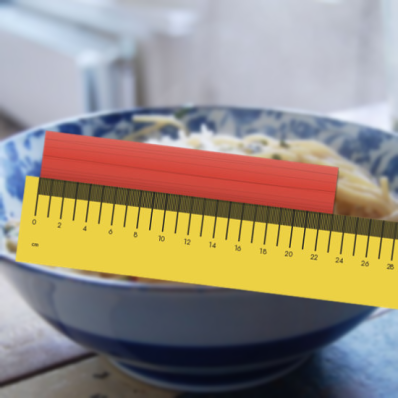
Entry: 23 (cm)
